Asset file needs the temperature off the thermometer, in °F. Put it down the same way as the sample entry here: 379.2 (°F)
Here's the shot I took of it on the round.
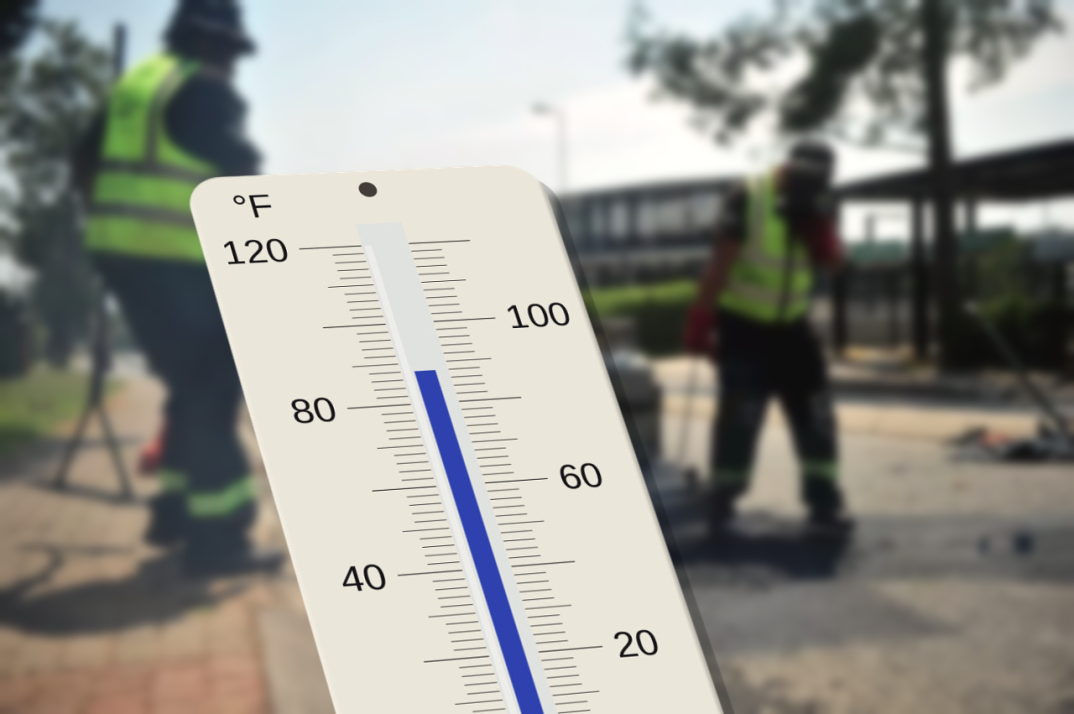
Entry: 88 (°F)
